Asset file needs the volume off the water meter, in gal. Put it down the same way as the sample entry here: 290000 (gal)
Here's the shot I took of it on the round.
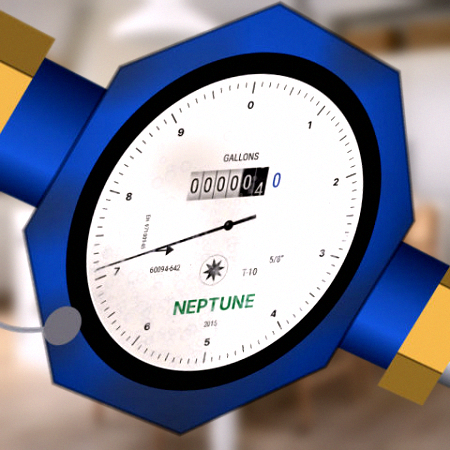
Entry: 37.1 (gal)
